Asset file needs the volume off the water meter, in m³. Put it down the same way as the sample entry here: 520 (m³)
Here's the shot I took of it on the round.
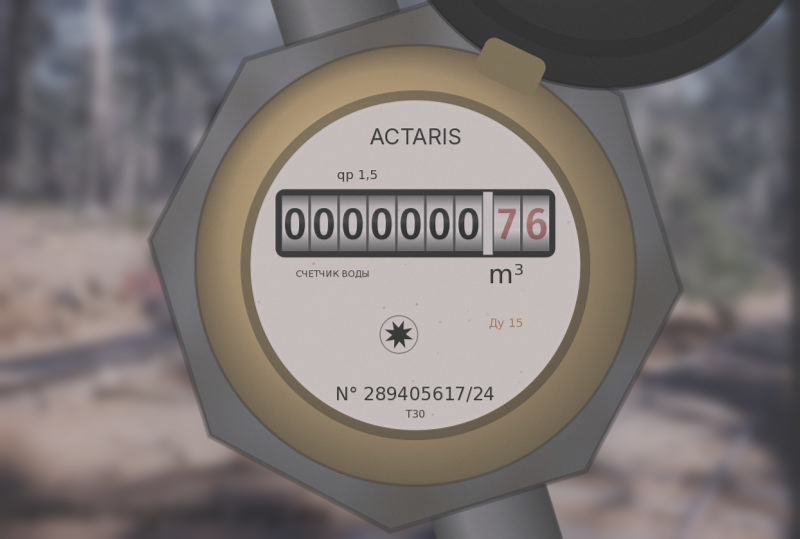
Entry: 0.76 (m³)
